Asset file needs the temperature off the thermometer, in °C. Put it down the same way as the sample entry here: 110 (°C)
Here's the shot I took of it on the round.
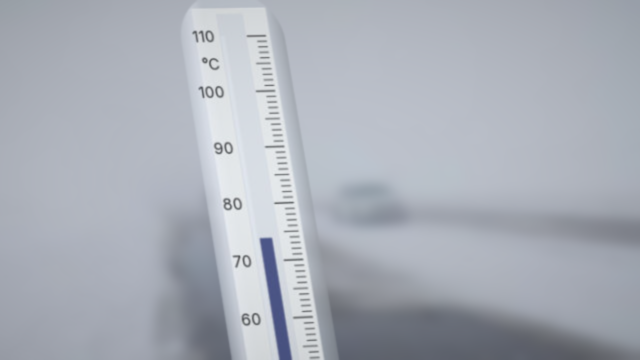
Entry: 74 (°C)
